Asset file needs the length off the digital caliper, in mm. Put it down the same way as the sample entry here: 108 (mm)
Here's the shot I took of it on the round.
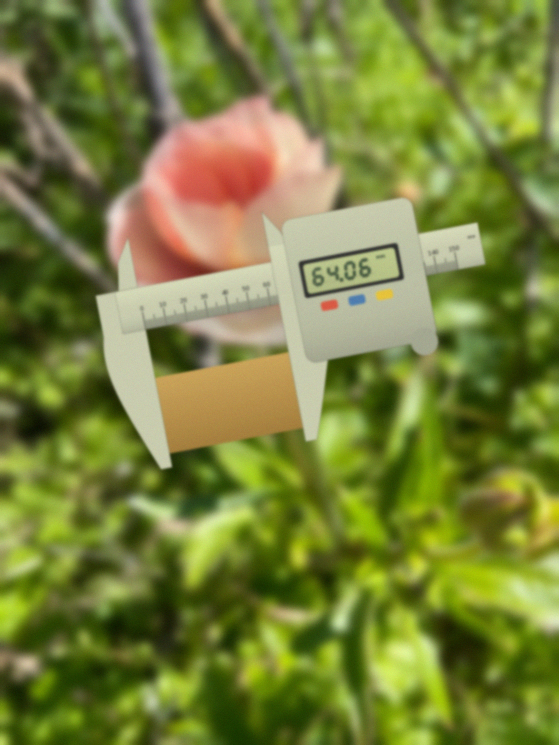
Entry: 64.06 (mm)
